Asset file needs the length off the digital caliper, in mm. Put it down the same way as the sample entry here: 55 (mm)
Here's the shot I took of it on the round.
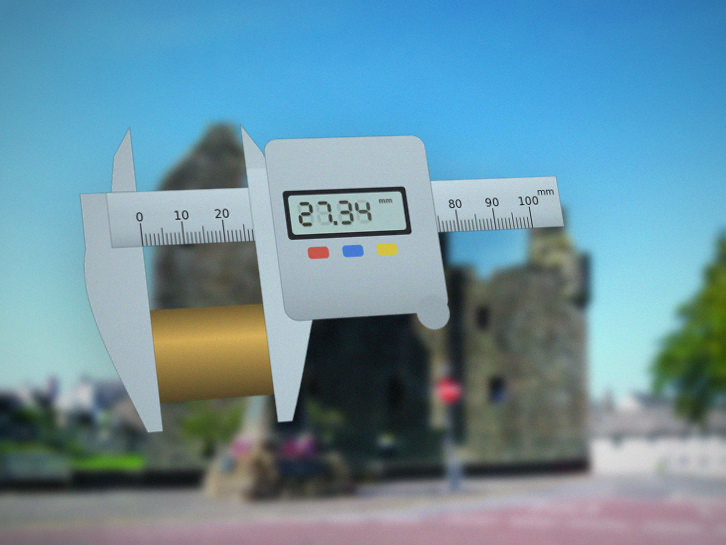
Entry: 27.34 (mm)
